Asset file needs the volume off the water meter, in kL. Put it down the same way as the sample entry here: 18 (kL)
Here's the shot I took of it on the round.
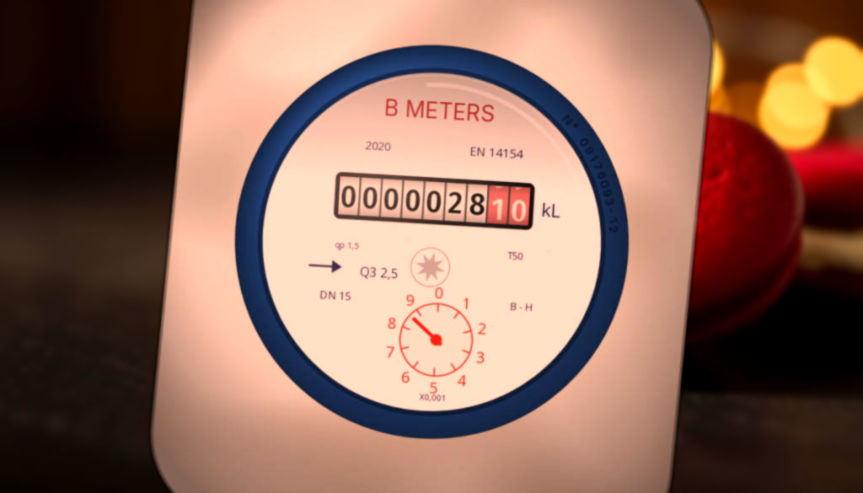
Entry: 28.098 (kL)
